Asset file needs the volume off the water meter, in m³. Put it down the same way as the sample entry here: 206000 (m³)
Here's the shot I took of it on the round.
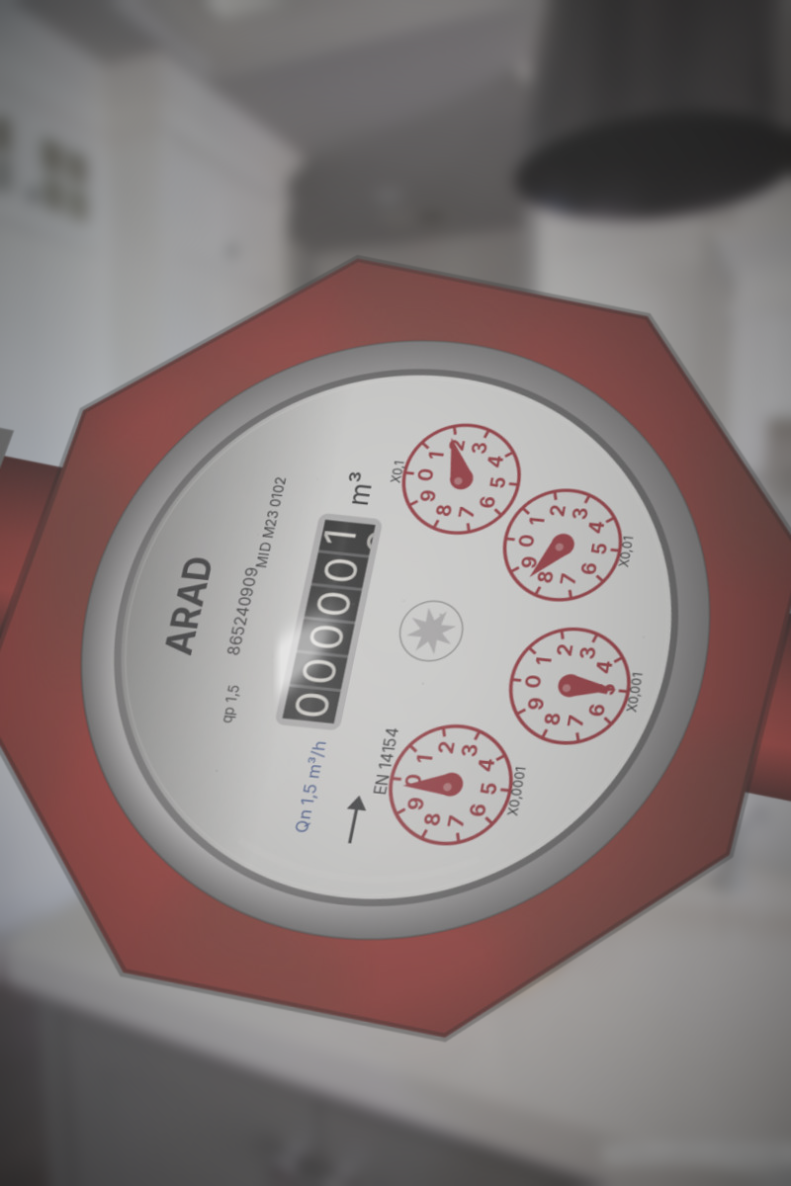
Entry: 1.1849 (m³)
